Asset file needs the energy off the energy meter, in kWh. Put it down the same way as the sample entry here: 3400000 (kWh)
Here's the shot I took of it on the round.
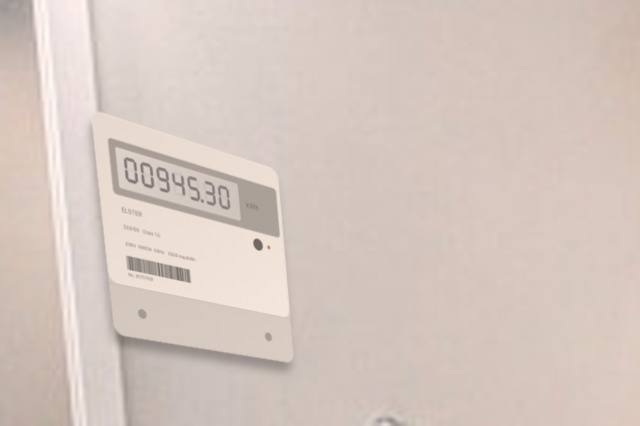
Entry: 945.30 (kWh)
